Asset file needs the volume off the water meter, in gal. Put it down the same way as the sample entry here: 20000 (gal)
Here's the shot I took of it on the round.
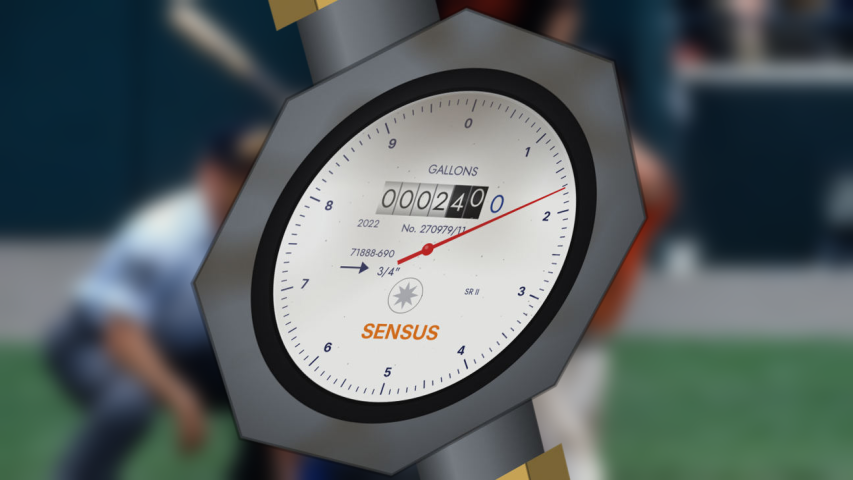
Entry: 2401.7 (gal)
